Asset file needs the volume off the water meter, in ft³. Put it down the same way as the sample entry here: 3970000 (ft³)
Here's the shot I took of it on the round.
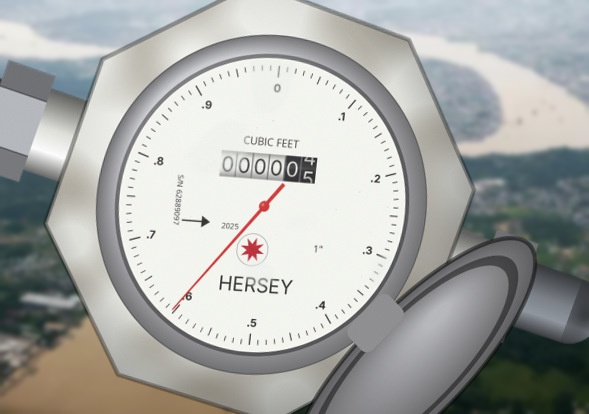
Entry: 4.60 (ft³)
